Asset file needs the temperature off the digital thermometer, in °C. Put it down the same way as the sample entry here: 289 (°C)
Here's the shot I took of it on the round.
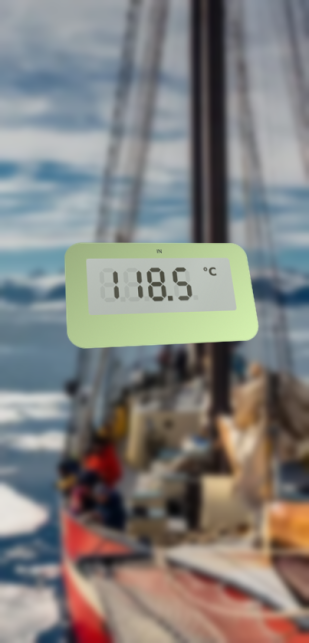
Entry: 118.5 (°C)
